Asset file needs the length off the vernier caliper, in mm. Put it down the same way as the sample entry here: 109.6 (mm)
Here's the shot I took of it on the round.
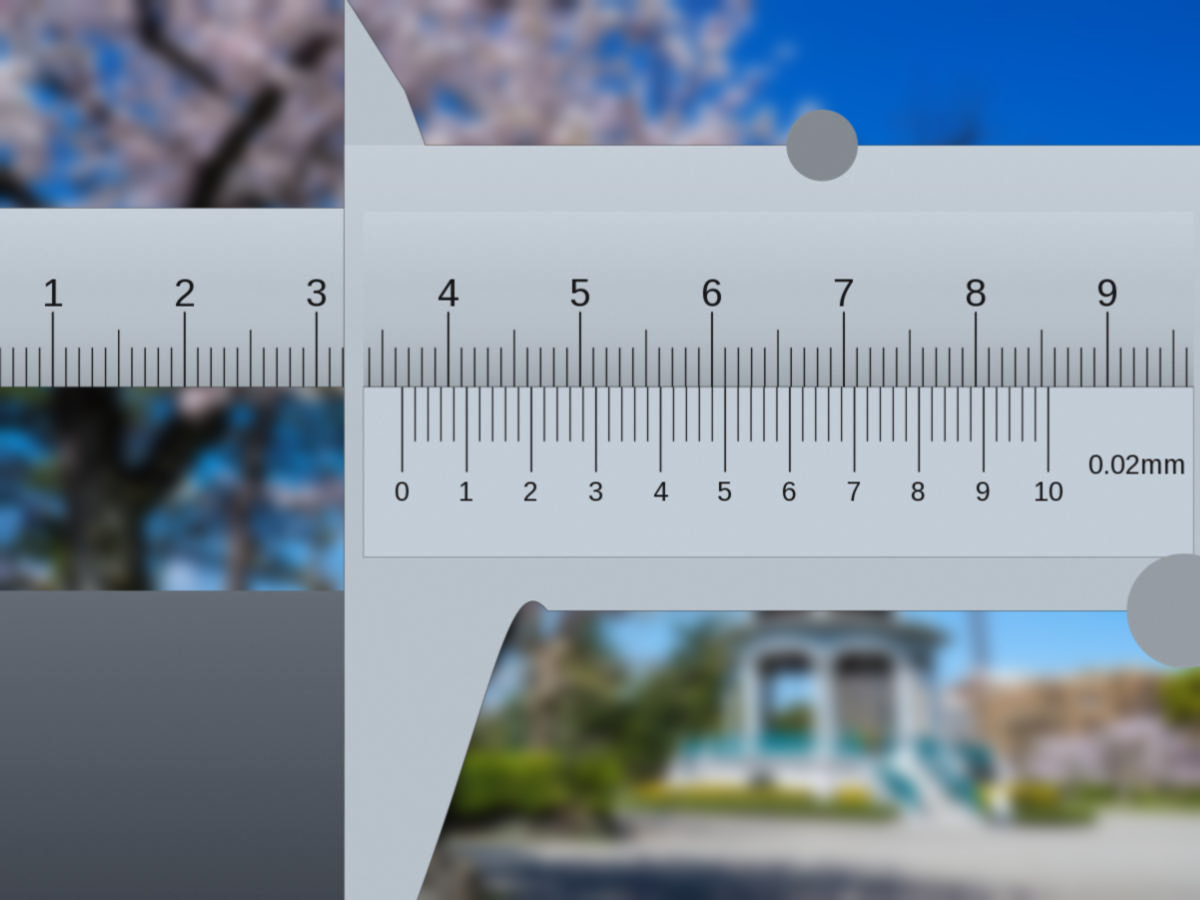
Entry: 36.5 (mm)
